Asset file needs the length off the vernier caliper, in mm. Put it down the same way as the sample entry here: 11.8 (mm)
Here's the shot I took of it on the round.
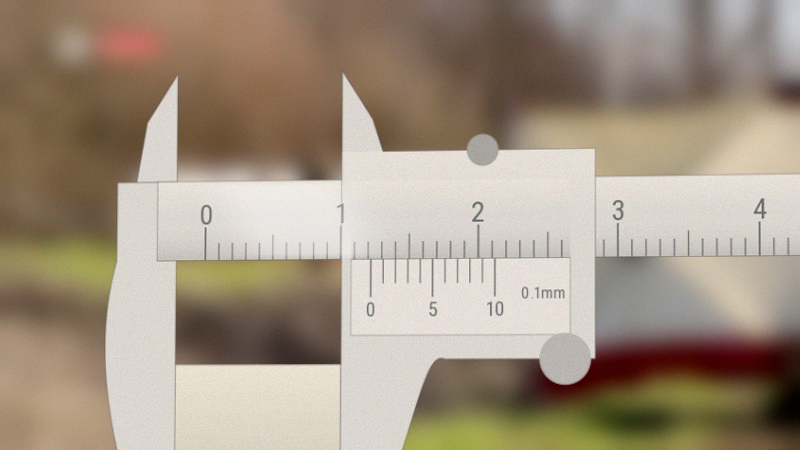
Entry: 12.2 (mm)
